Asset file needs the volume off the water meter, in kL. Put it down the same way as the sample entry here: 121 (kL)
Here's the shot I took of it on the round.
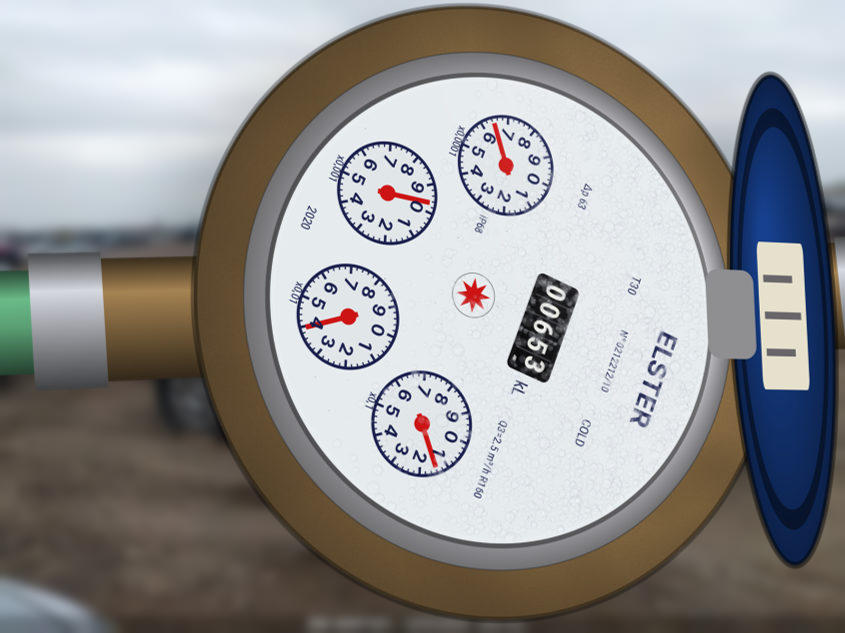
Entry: 653.1396 (kL)
